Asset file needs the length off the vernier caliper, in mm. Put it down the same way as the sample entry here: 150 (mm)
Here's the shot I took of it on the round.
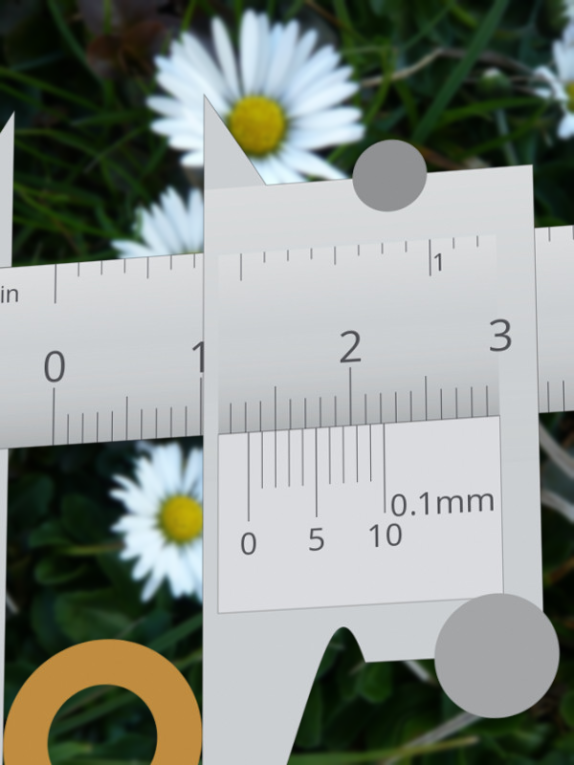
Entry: 13.2 (mm)
